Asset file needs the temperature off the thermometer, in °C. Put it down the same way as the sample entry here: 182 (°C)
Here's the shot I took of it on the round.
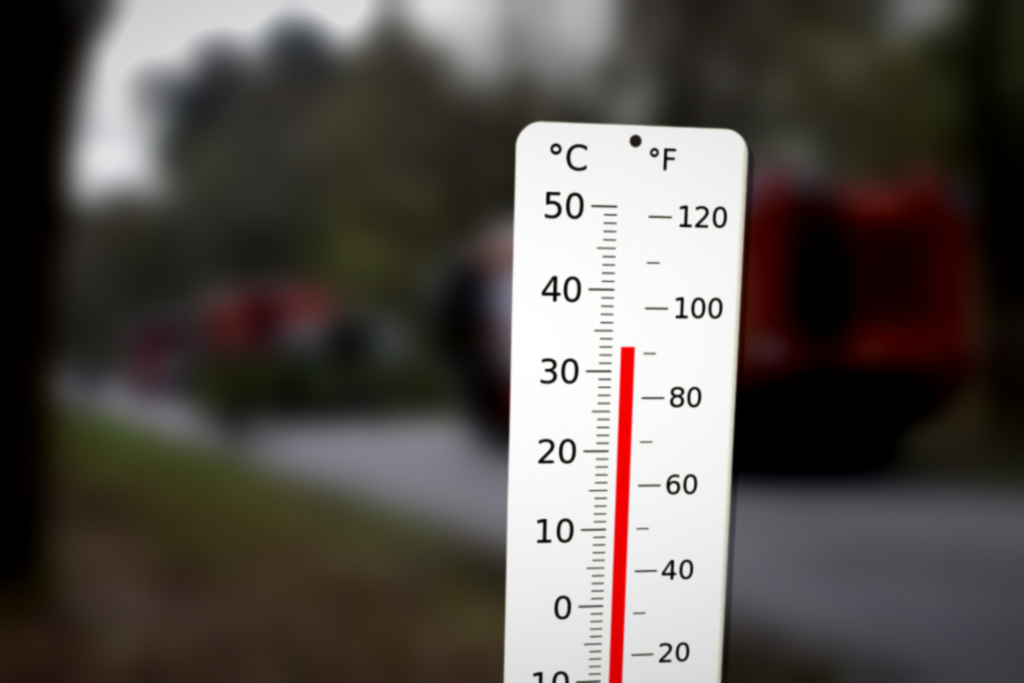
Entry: 33 (°C)
